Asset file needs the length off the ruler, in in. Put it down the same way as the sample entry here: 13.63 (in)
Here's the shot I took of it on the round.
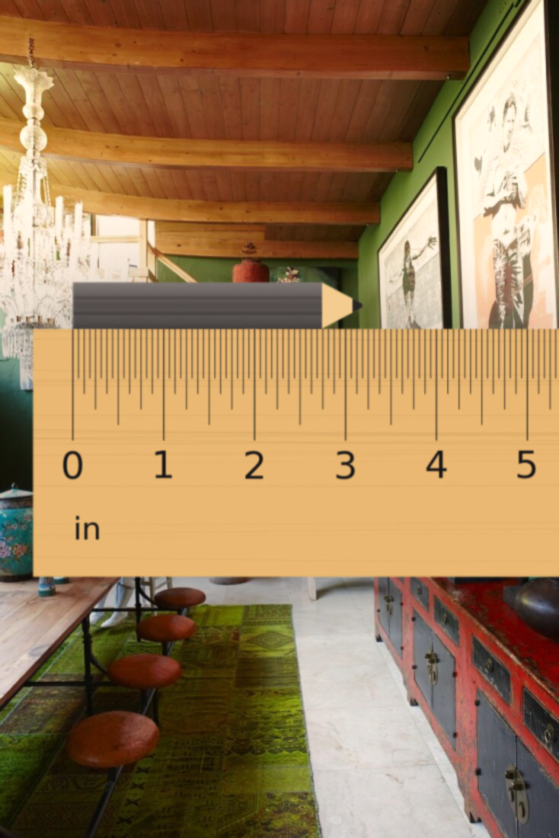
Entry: 3.1875 (in)
